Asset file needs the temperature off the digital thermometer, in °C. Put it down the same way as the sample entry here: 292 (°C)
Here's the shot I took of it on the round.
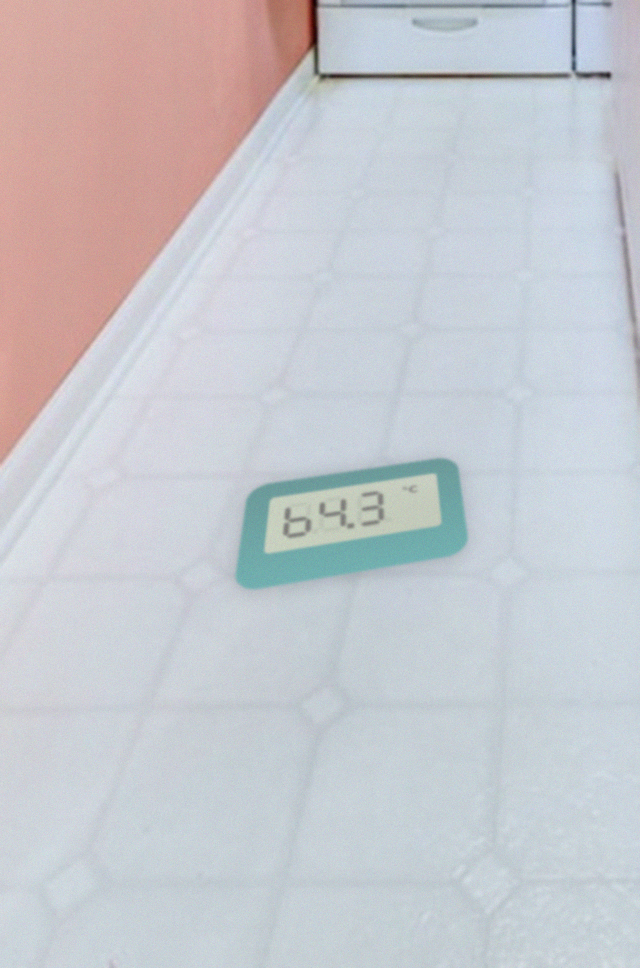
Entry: 64.3 (°C)
